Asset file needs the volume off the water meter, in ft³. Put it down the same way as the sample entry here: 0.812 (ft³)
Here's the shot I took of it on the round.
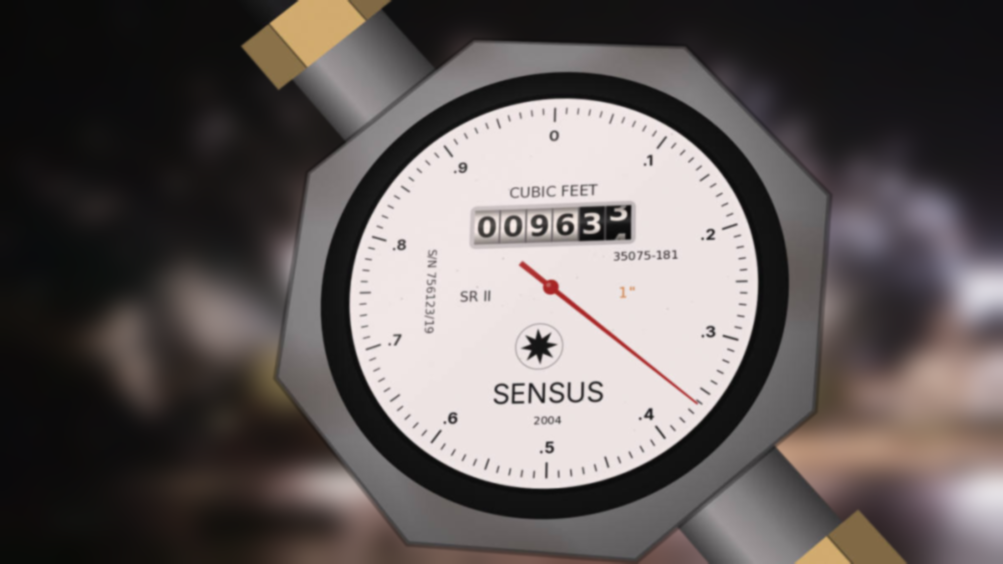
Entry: 9633.36 (ft³)
